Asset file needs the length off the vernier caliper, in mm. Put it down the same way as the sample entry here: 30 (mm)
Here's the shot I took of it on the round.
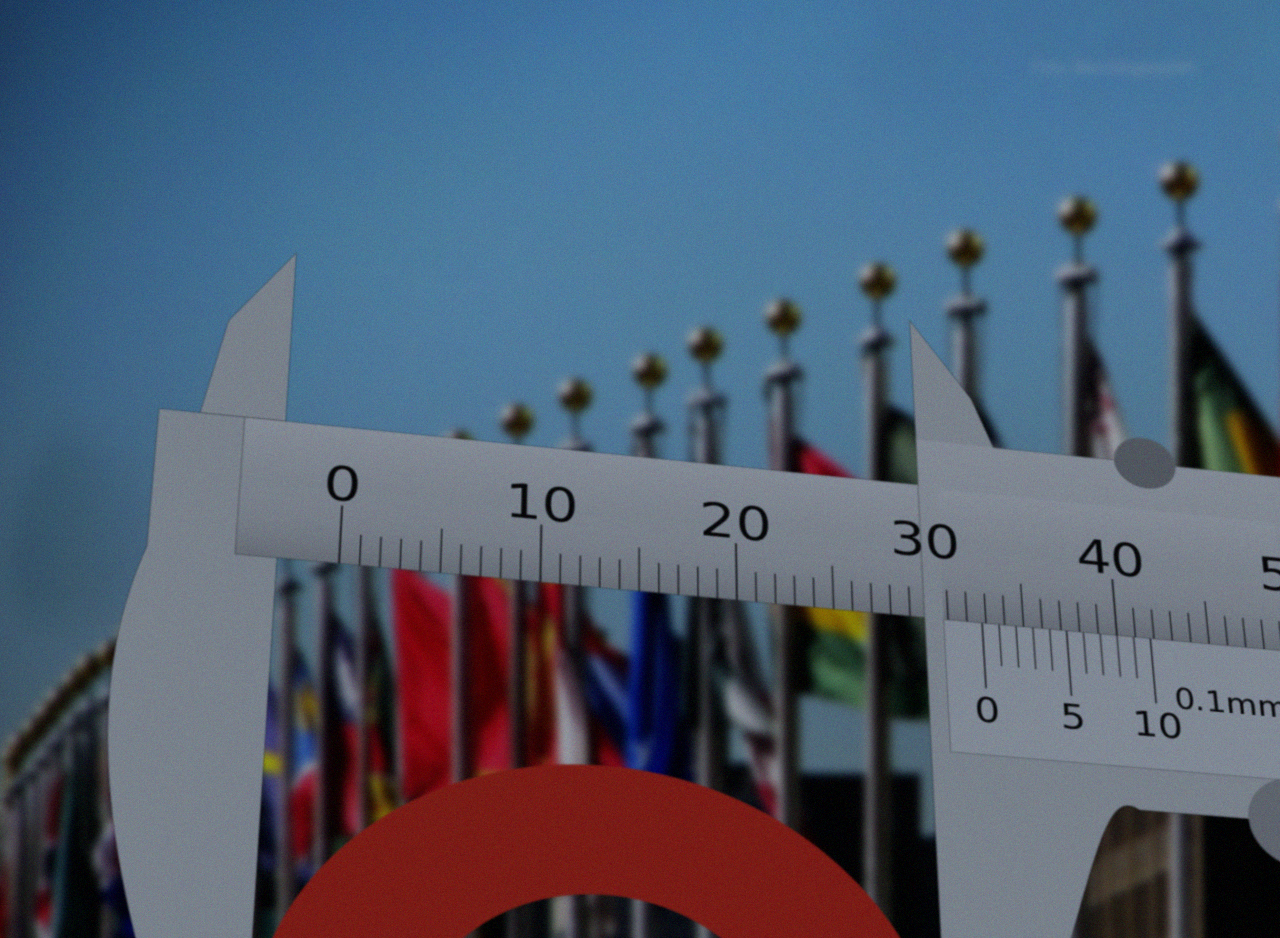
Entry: 32.8 (mm)
